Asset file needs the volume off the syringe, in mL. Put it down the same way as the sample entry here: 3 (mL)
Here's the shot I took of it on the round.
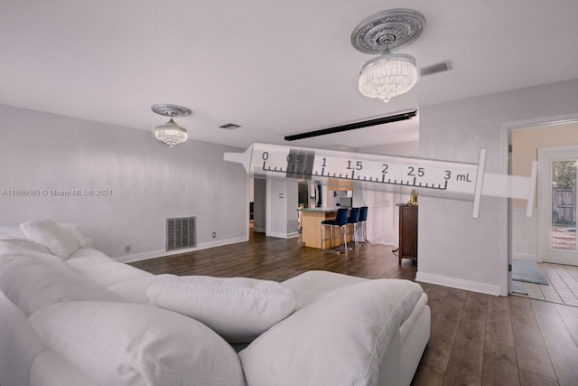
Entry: 0.4 (mL)
